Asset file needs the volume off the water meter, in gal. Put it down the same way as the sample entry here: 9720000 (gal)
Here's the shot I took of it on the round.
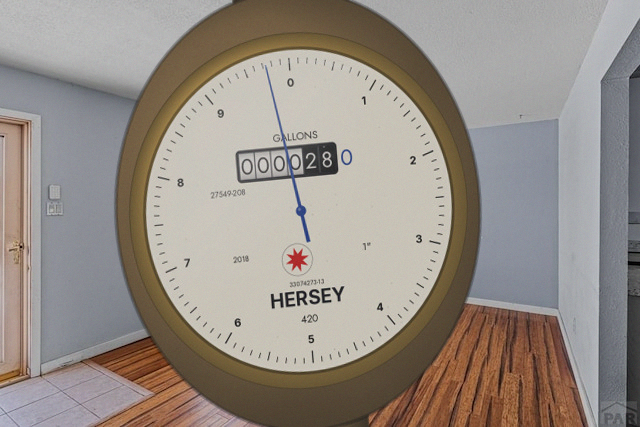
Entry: 279.7 (gal)
